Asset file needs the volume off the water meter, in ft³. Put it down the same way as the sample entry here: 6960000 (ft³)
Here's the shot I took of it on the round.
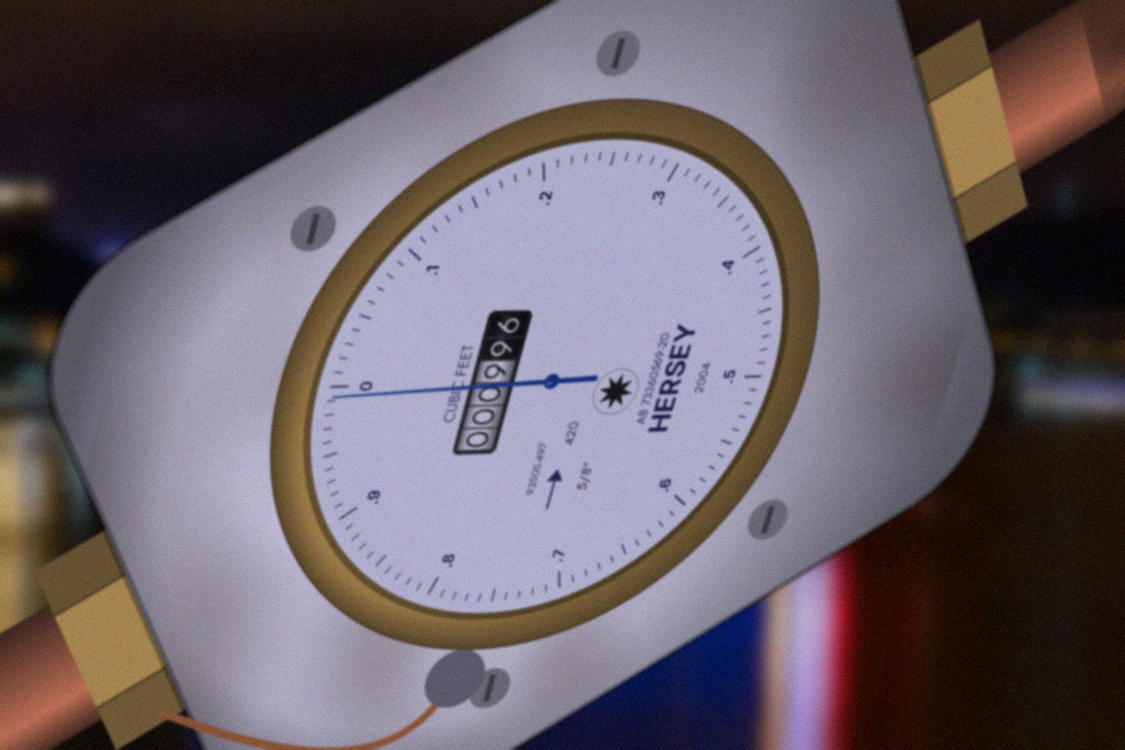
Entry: 995.99 (ft³)
